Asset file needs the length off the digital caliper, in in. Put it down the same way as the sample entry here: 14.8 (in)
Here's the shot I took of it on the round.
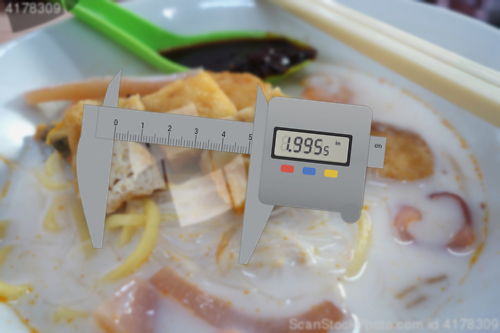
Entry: 1.9955 (in)
